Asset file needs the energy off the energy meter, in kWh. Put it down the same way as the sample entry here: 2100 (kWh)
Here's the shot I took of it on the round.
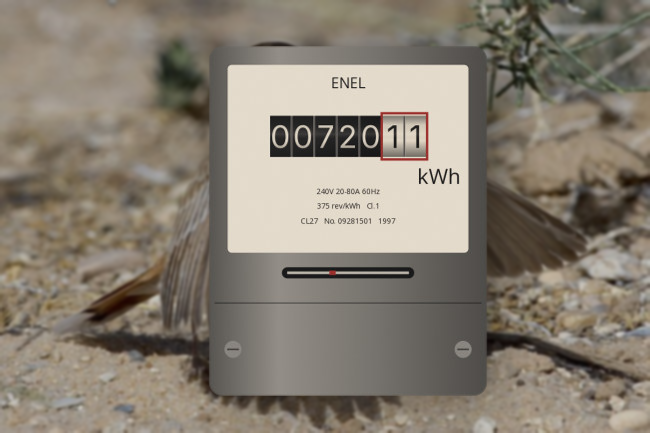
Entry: 720.11 (kWh)
